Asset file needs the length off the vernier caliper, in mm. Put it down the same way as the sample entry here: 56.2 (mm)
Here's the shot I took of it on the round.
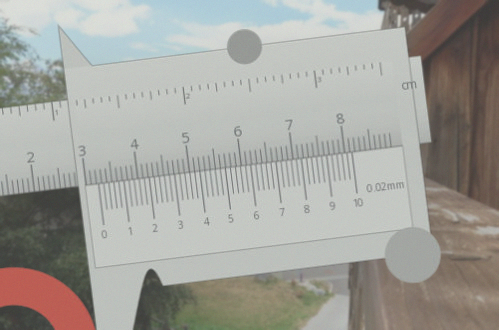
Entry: 32.4 (mm)
